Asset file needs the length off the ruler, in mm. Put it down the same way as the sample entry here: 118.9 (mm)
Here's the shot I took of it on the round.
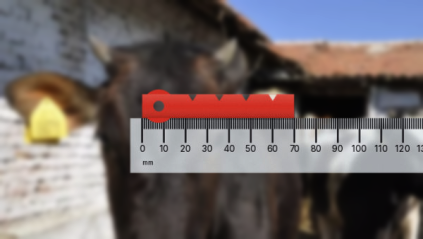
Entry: 70 (mm)
